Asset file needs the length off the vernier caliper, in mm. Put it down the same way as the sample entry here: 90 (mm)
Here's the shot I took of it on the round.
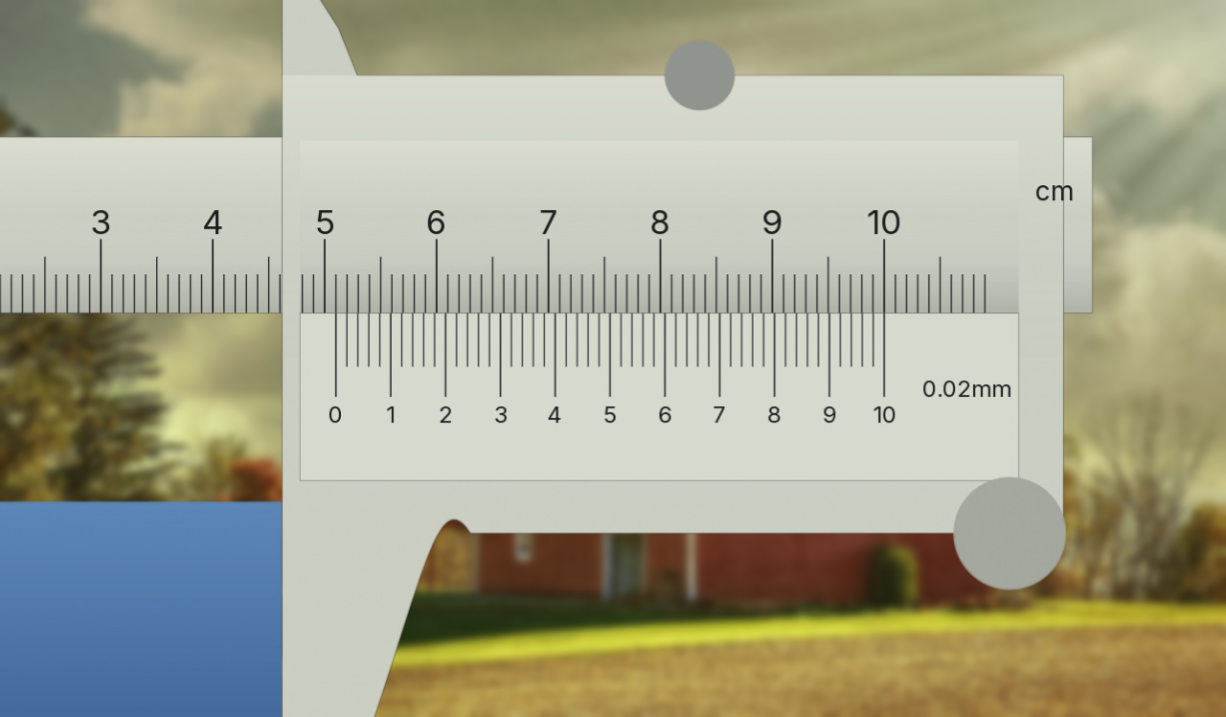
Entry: 51.0 (mm)
